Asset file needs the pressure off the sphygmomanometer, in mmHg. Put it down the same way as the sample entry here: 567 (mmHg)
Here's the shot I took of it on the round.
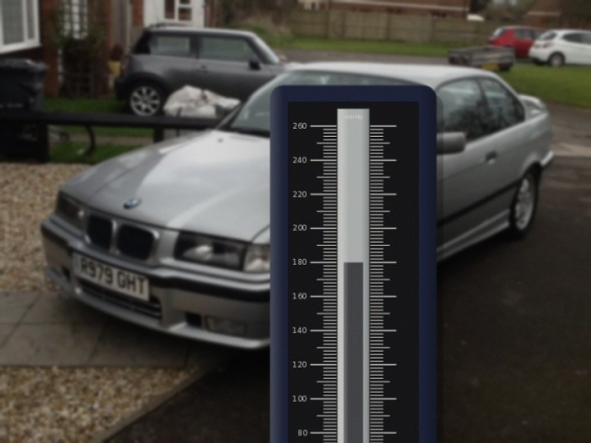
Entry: 180 (mmHg)
